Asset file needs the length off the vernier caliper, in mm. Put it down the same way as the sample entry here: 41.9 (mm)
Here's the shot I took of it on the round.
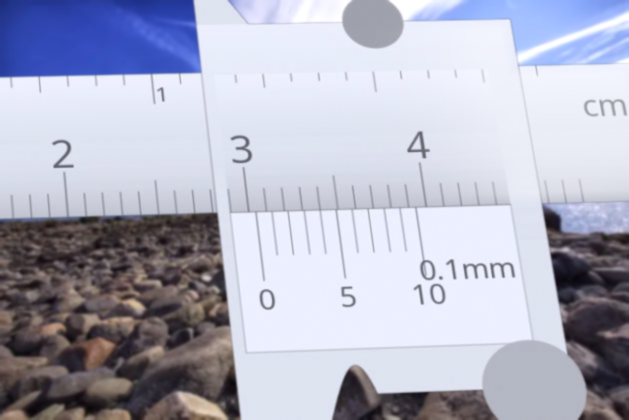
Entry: 30.4 (mm)
